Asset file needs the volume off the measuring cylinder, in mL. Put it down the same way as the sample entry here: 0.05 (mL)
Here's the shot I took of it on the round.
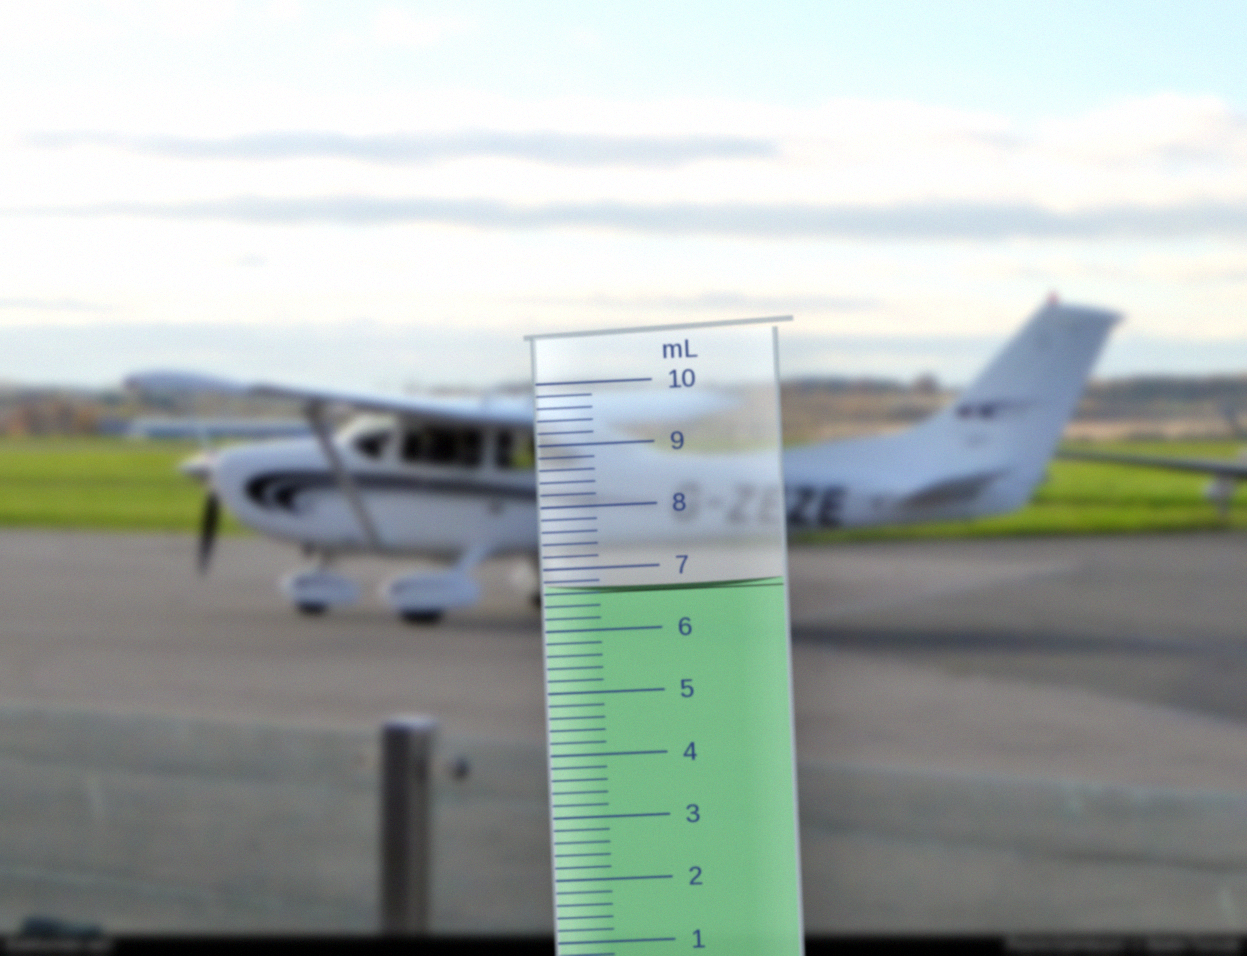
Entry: 6.6 (mL)
